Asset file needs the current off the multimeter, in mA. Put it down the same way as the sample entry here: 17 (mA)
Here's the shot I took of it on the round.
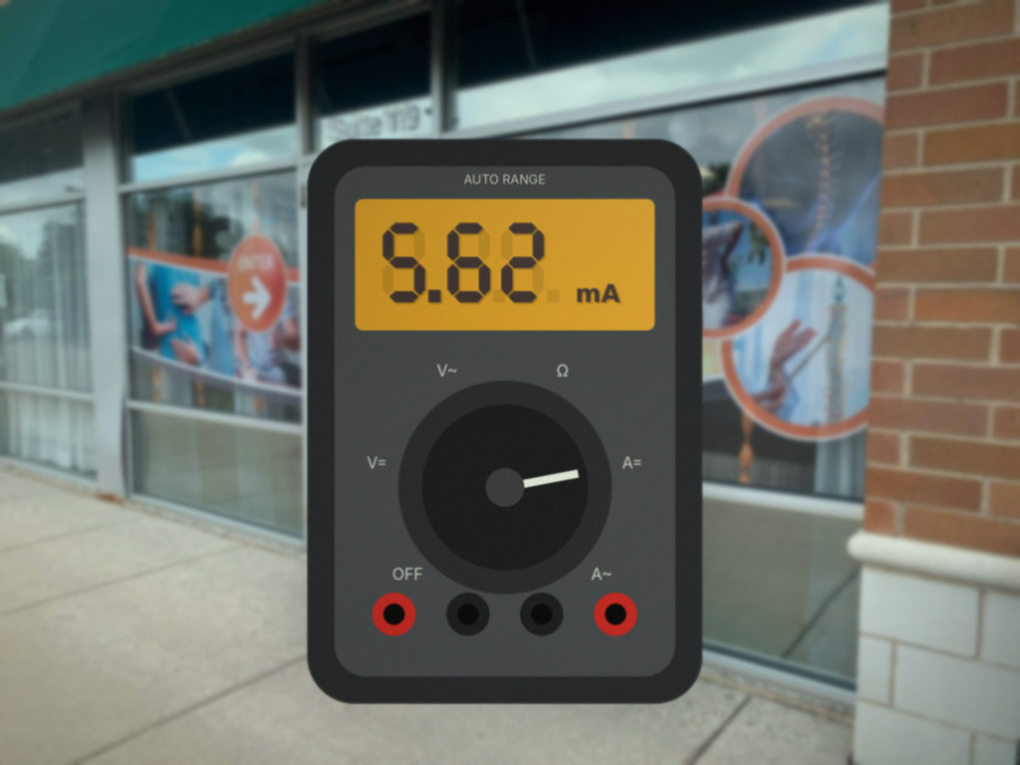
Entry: 5.62 (mA)
